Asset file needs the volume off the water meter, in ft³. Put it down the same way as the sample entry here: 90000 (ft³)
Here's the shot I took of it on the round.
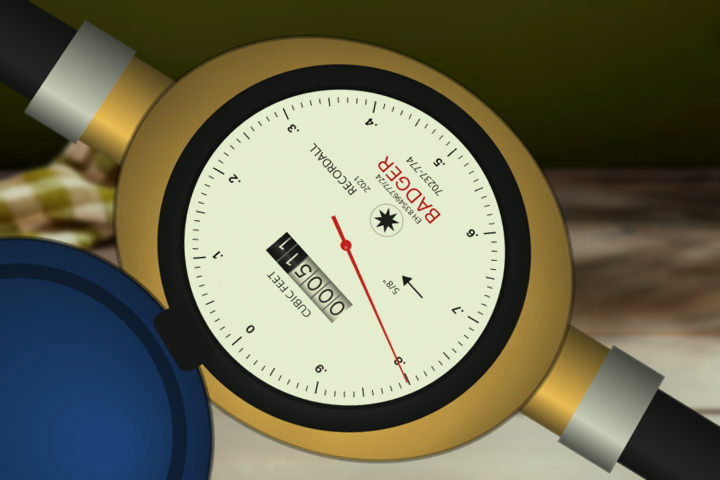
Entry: 510.80 (ft³)
